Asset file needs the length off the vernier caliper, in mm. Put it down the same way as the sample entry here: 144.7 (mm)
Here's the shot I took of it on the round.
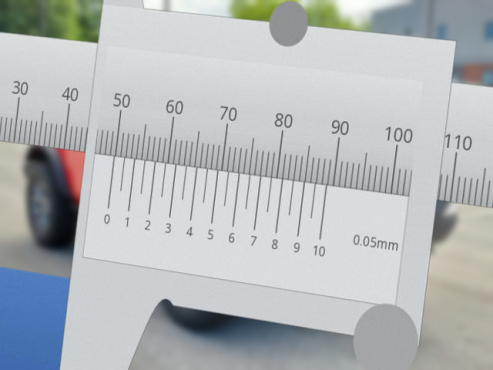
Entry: 49.8 (mm)
